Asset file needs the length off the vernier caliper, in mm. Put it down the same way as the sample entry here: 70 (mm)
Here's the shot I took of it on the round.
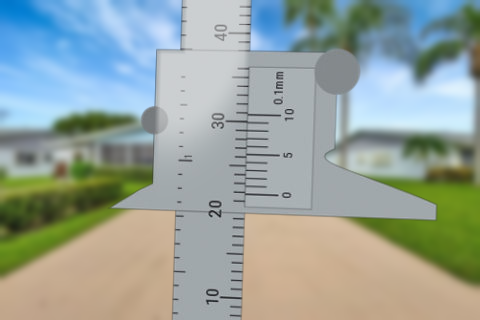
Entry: 21.8 (mm)
